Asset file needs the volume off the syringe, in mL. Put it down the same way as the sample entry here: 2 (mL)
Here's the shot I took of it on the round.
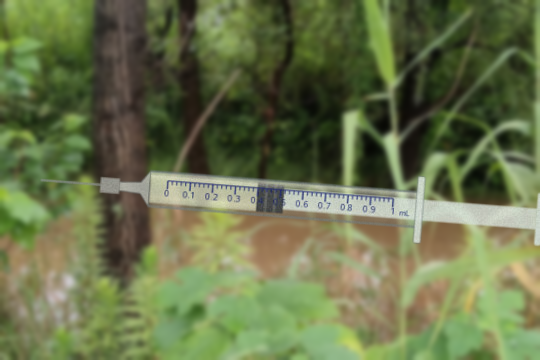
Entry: 0.4 (mL)
